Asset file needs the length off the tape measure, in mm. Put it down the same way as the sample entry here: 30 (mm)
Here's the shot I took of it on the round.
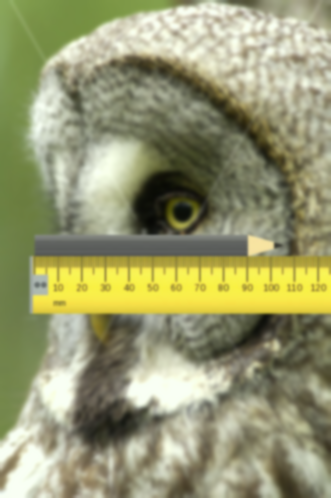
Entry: 105 (mm)
